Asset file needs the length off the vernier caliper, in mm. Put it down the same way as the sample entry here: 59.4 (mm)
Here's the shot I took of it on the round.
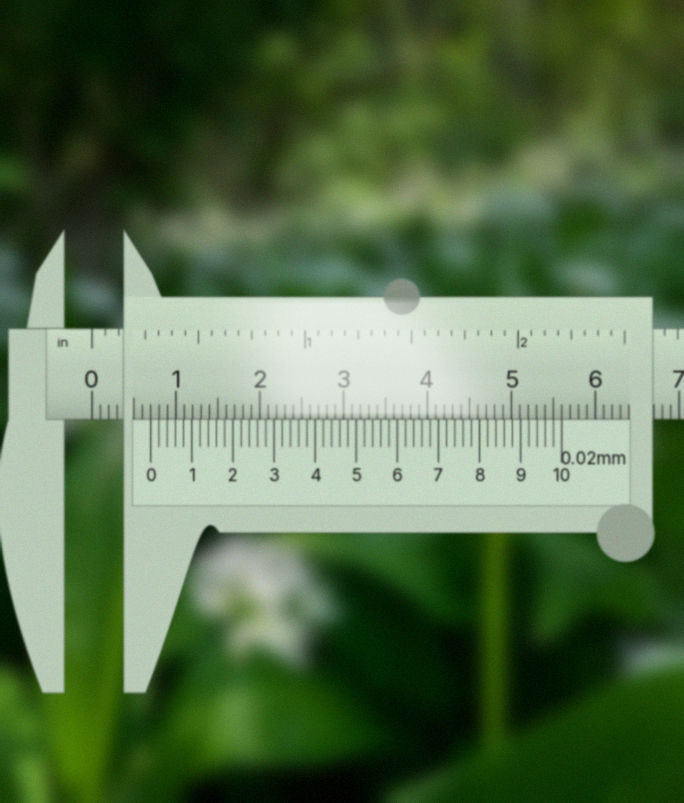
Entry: 7.0 (mm)
